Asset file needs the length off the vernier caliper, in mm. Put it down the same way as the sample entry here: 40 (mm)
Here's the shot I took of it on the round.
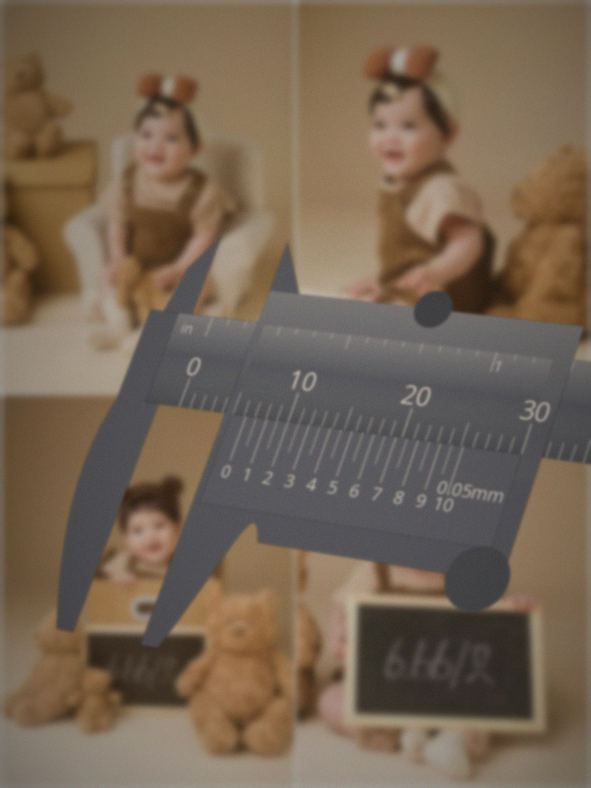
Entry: 6.2 (mm)
